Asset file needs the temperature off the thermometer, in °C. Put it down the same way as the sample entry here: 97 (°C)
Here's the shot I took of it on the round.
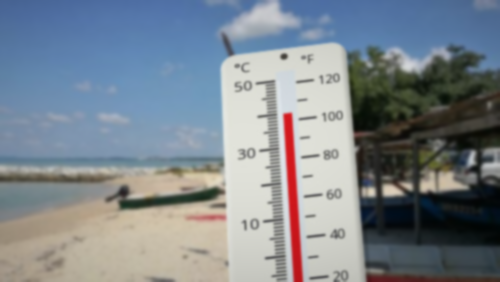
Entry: 40 (°C)
